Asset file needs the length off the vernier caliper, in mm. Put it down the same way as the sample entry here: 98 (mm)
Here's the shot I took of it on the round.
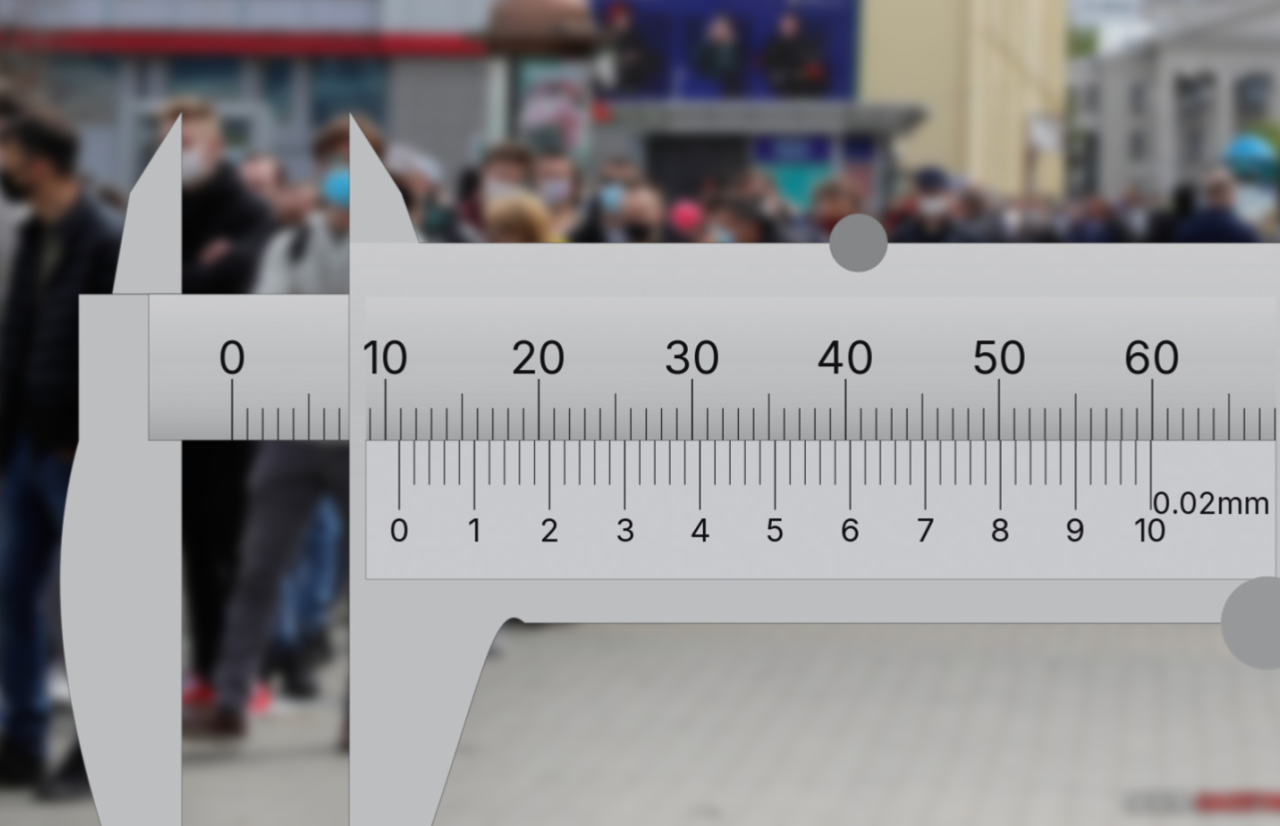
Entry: 10.9 (mm)
